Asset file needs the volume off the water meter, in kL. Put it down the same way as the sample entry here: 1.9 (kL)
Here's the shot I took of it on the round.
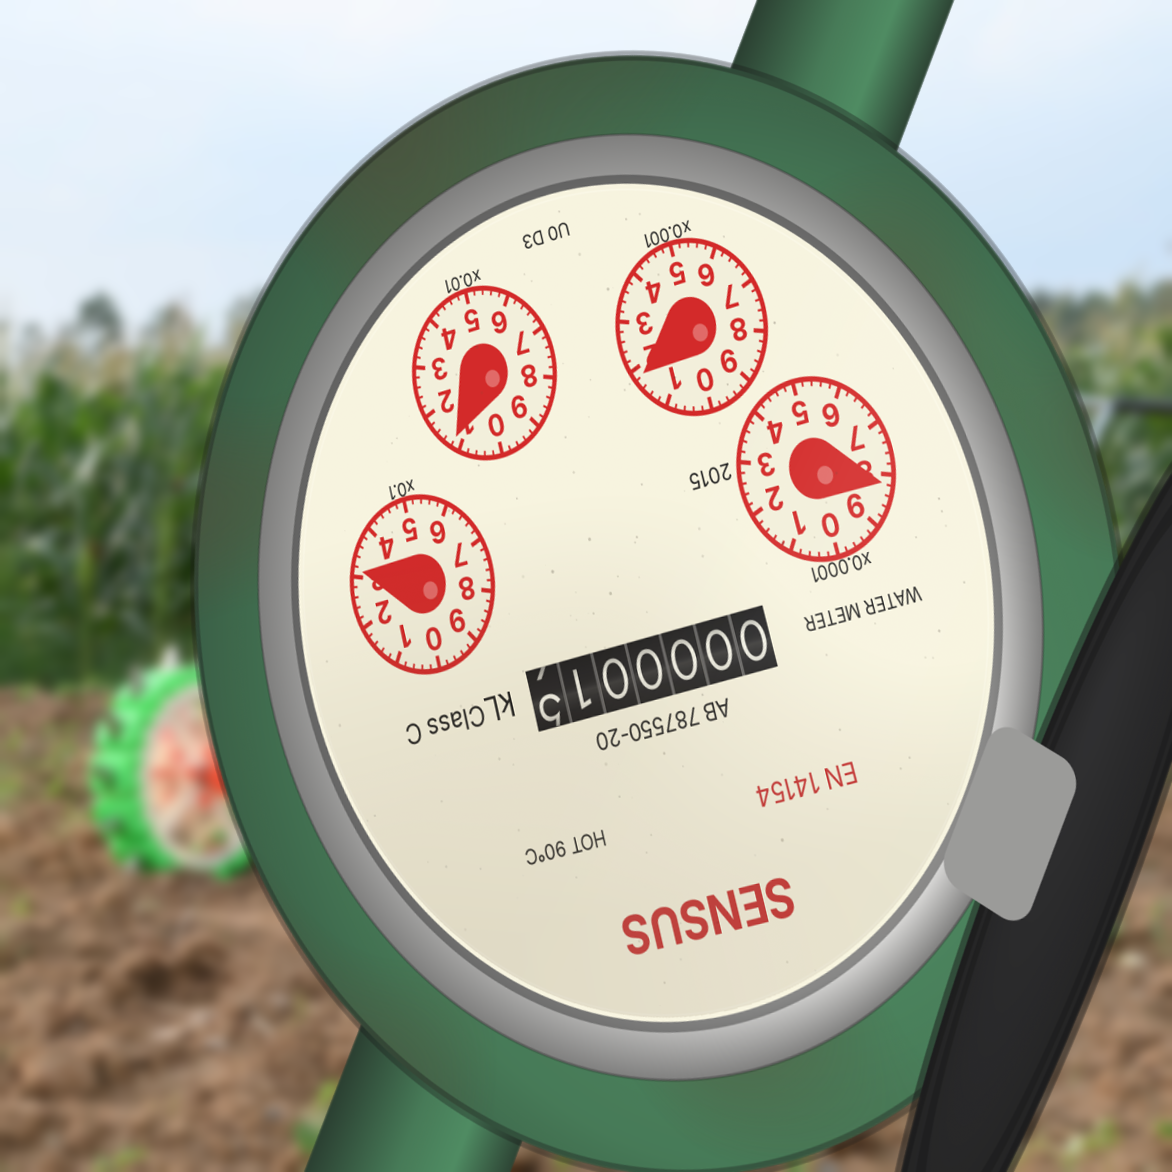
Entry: 15.3118 (kL)
